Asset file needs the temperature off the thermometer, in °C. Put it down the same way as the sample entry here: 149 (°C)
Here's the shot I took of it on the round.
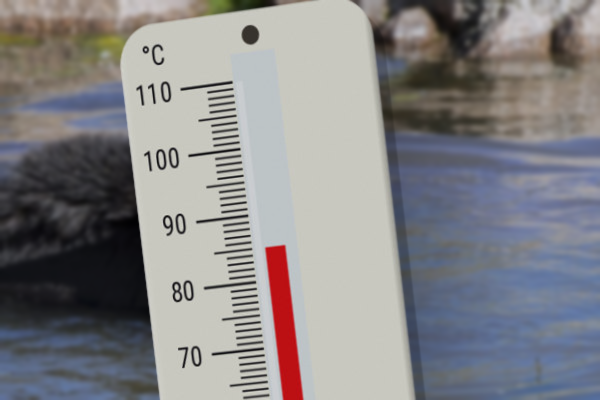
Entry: 85 (°C)
